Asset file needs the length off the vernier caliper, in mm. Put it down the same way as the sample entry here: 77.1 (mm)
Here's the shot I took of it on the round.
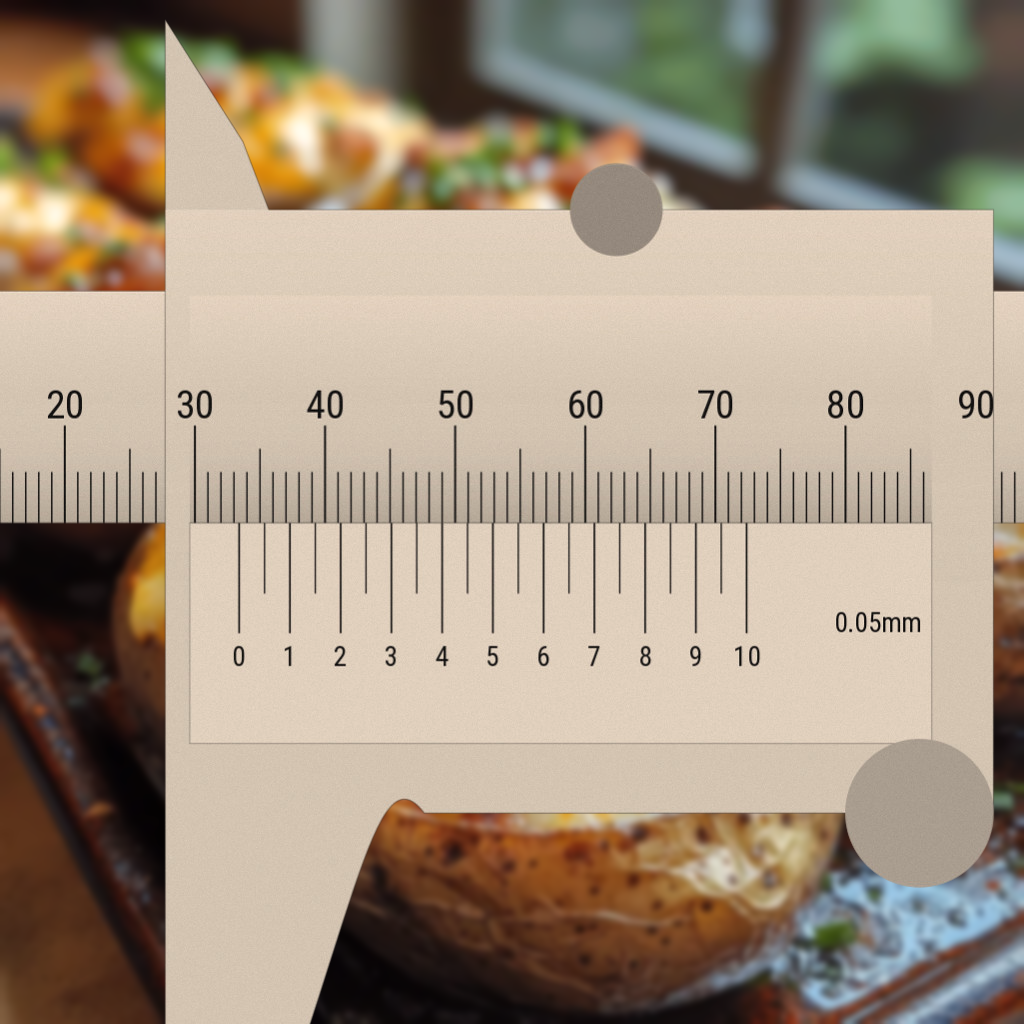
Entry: 33.4 (mm)
